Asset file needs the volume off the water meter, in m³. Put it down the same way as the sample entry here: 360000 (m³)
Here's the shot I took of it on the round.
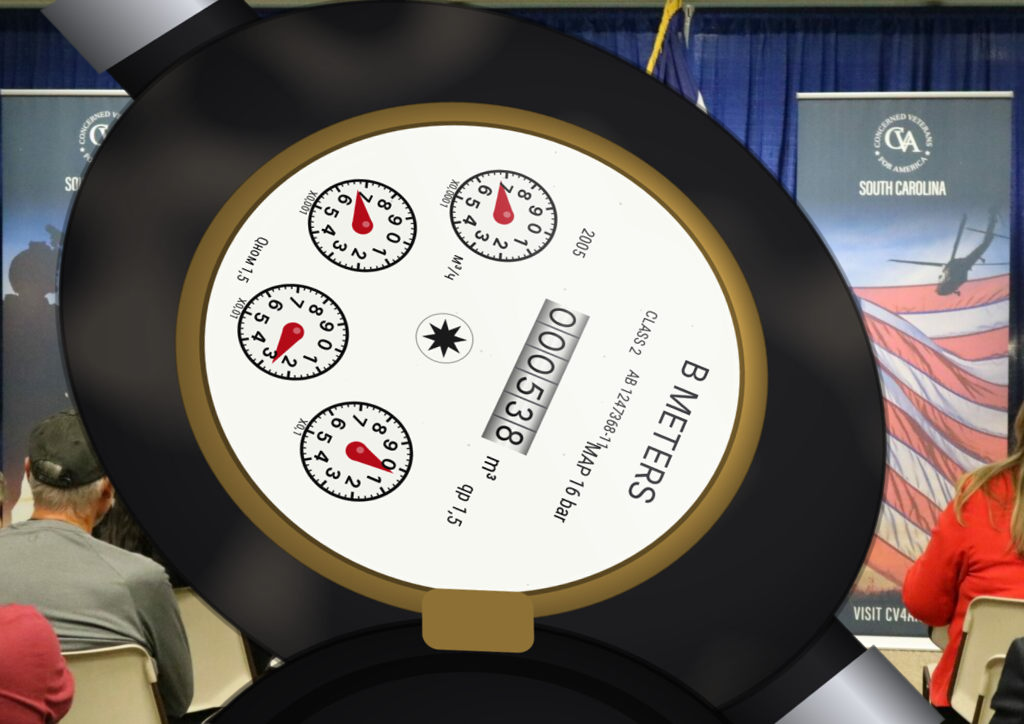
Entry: 538.0266 (m³)
